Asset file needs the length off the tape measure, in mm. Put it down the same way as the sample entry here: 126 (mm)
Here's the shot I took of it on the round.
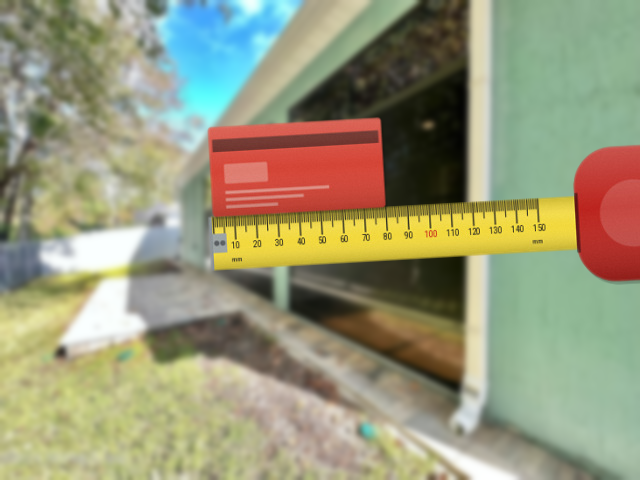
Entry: 80 (mm)
